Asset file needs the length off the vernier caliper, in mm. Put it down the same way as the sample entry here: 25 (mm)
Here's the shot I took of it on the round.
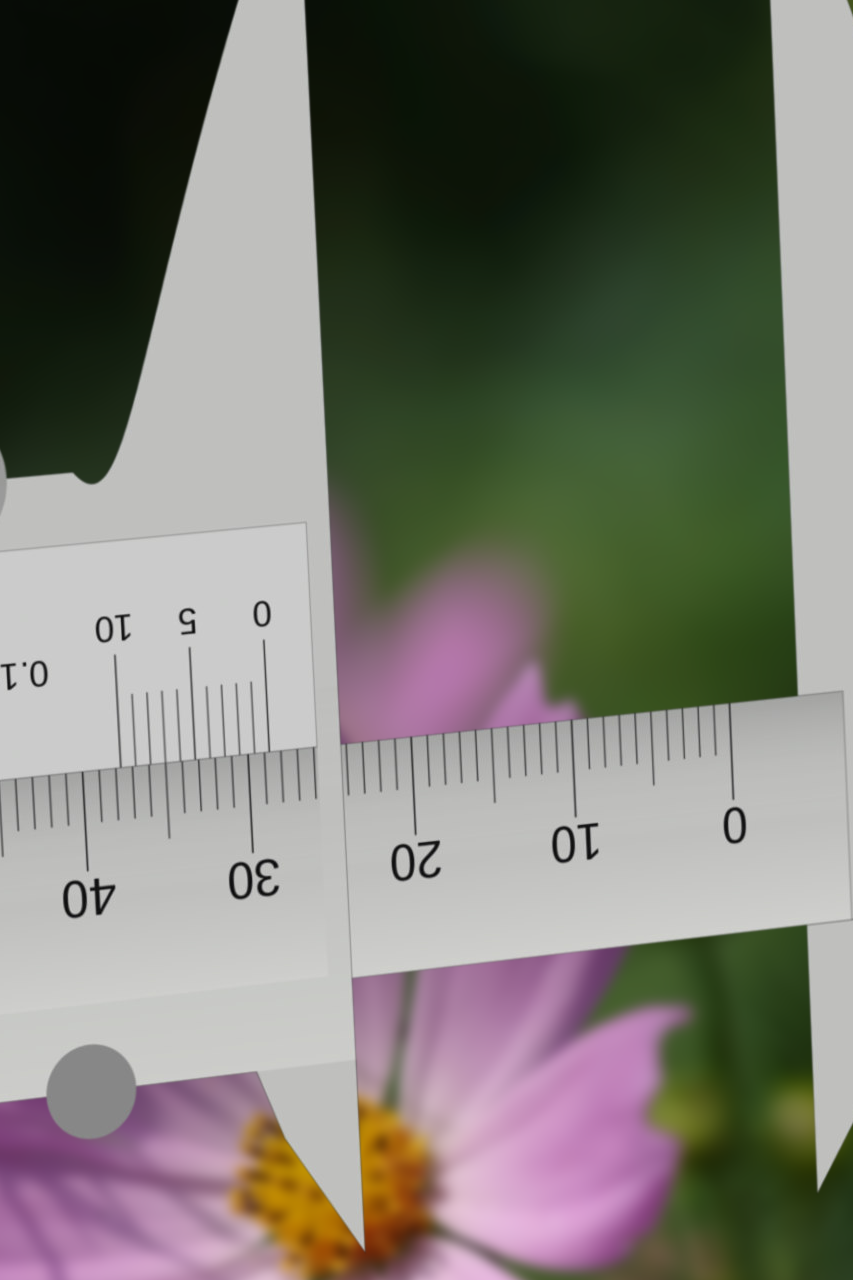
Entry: 28.7 (mm)
